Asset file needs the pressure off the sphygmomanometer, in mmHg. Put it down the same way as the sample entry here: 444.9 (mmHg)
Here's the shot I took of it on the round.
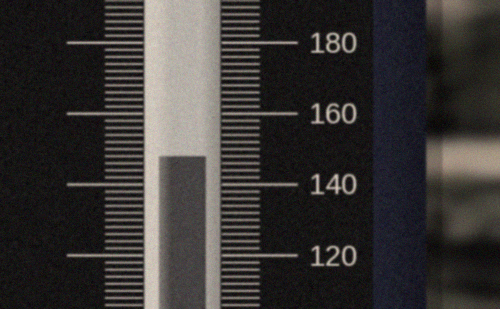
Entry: 148 (mmHg)
